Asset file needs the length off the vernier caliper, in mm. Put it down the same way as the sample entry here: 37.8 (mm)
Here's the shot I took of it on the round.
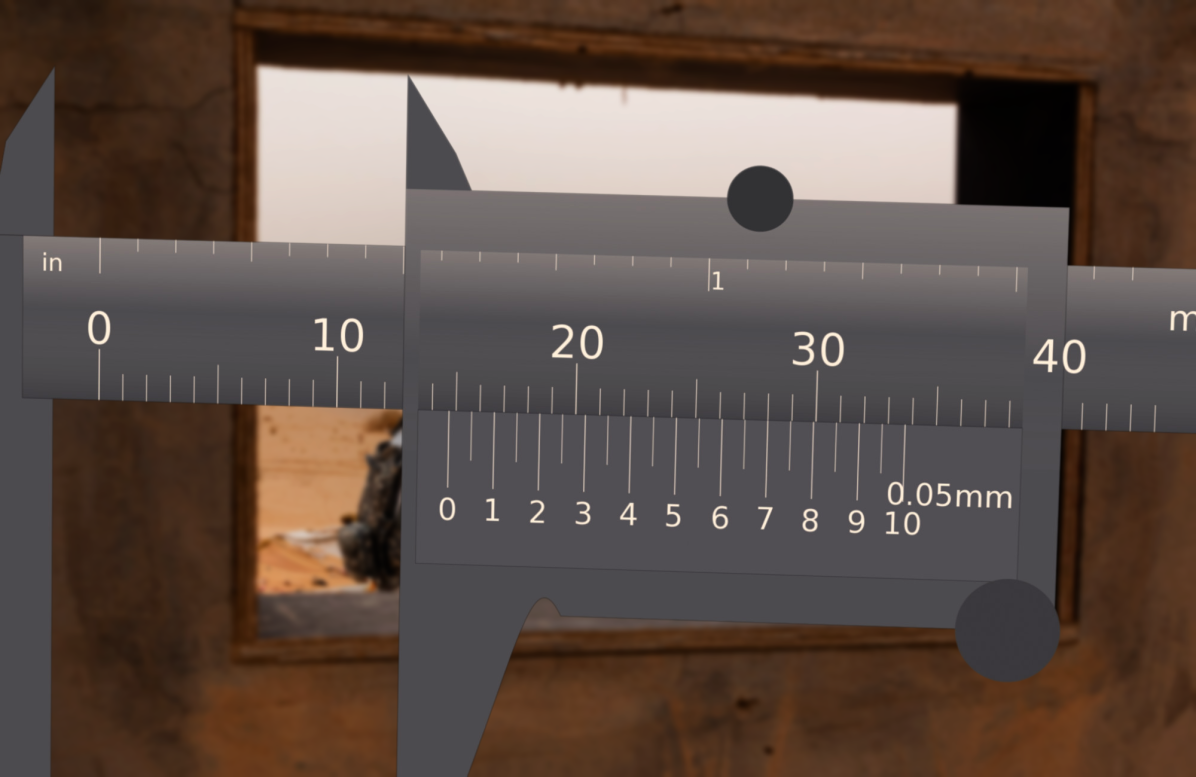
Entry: 14.70 (mm)
